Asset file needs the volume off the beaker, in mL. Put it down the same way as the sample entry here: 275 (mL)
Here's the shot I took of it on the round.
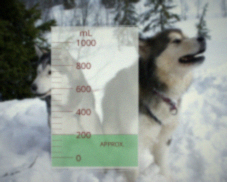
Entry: 200 (mL)
